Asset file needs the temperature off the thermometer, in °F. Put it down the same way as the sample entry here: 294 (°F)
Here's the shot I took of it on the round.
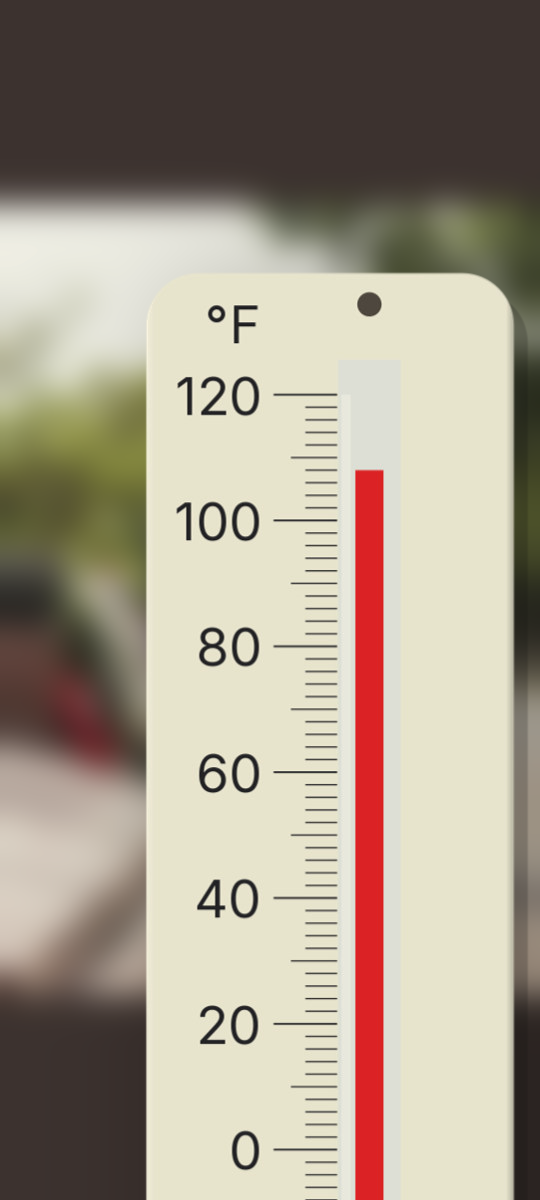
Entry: 108 (°F)
